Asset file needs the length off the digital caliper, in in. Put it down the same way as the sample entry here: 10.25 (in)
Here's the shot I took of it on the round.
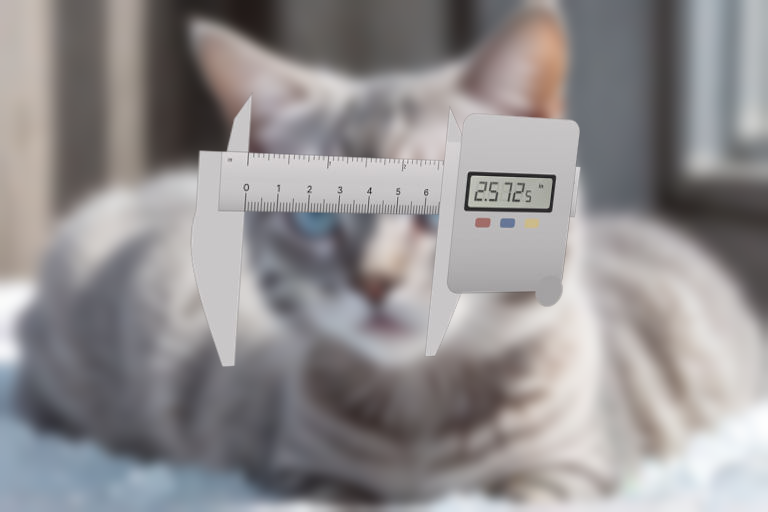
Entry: 2.5725 (in)
